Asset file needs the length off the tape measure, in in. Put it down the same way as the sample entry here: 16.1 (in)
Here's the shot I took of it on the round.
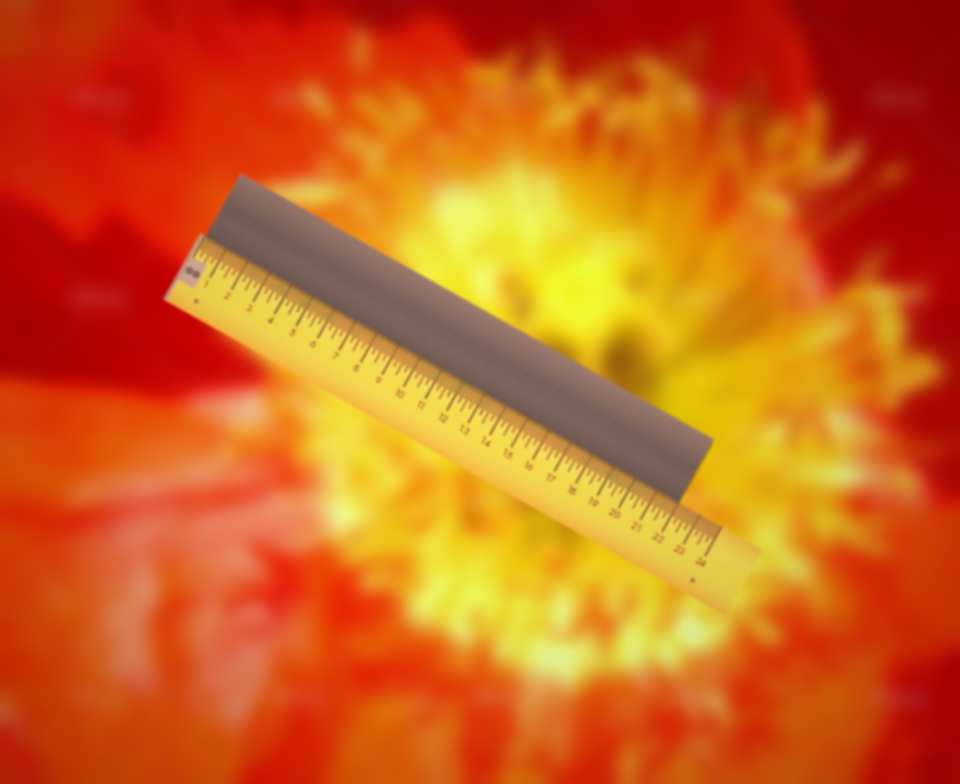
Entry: 22 (in)
